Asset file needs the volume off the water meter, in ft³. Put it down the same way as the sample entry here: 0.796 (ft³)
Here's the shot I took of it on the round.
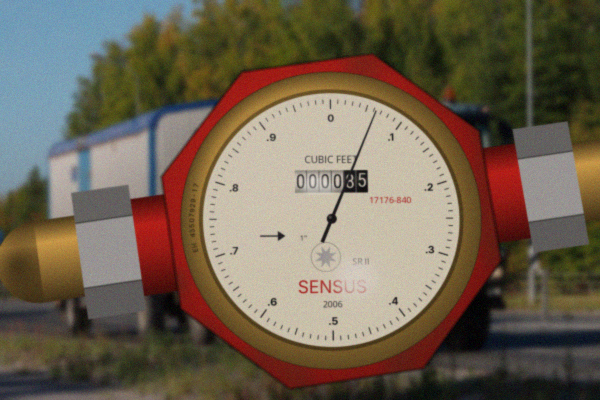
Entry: 85.06 (ft³)
